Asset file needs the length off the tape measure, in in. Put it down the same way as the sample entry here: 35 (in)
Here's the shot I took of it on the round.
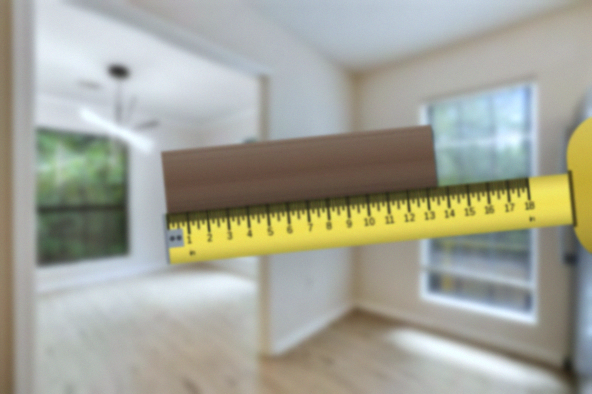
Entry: 13.5 (in)
